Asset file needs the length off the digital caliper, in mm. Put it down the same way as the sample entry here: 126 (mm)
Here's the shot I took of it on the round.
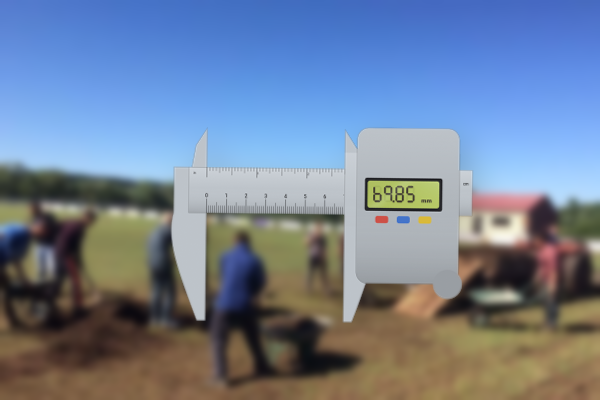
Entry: 69.85 (mm)
